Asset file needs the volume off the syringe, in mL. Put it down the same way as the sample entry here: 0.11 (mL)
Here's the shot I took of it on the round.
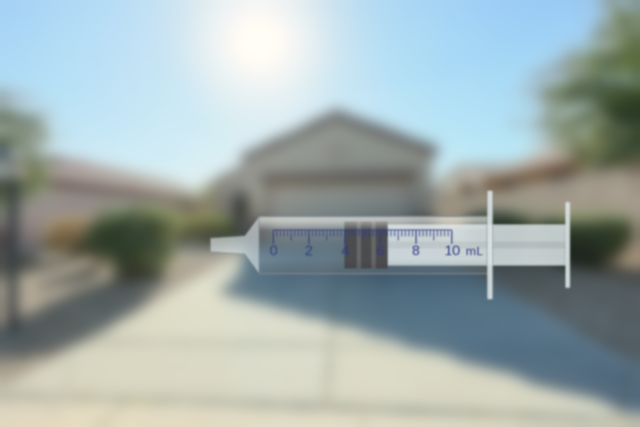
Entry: 4 (mL)
